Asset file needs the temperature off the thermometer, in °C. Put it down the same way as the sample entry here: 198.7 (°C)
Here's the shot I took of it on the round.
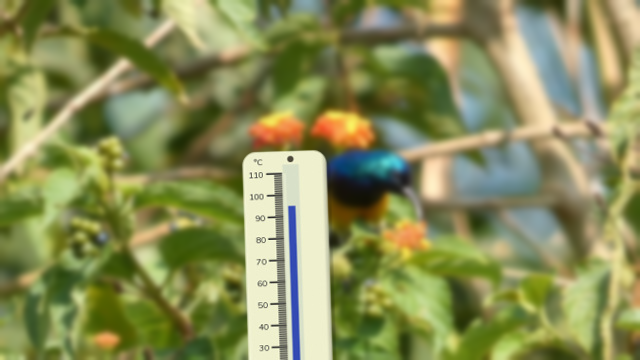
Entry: 95 (°C)
